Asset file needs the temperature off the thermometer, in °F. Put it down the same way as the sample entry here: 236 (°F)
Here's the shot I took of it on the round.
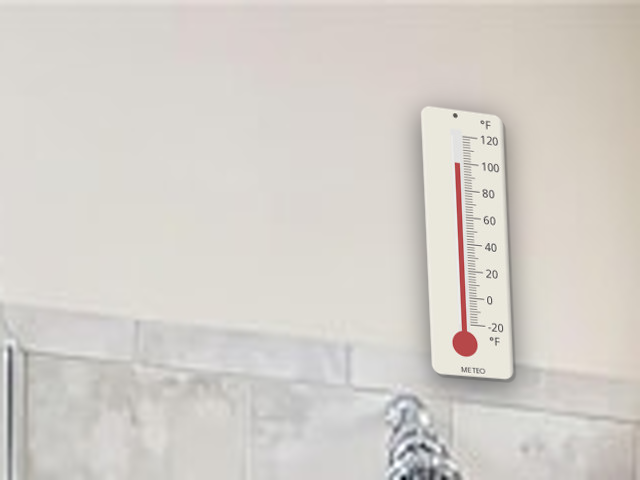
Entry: 100 (°F)
